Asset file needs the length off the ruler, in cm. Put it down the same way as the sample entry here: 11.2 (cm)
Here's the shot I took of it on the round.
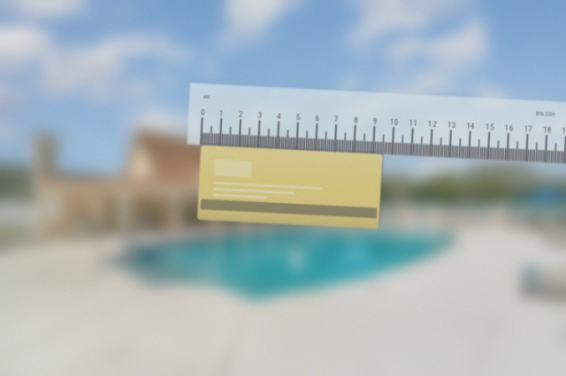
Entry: 9.5 (cm)
